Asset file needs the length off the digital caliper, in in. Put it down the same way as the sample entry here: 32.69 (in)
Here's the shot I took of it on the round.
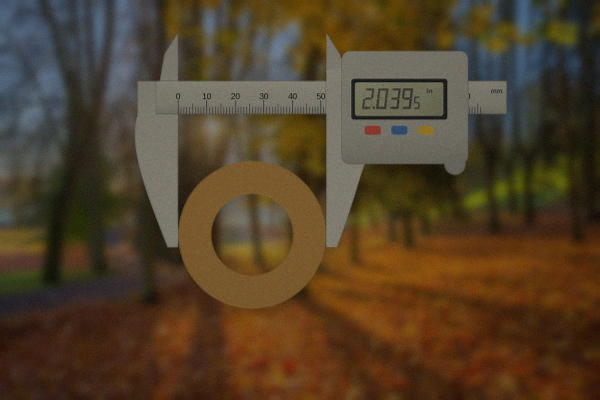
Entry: 2.0395 (in)
